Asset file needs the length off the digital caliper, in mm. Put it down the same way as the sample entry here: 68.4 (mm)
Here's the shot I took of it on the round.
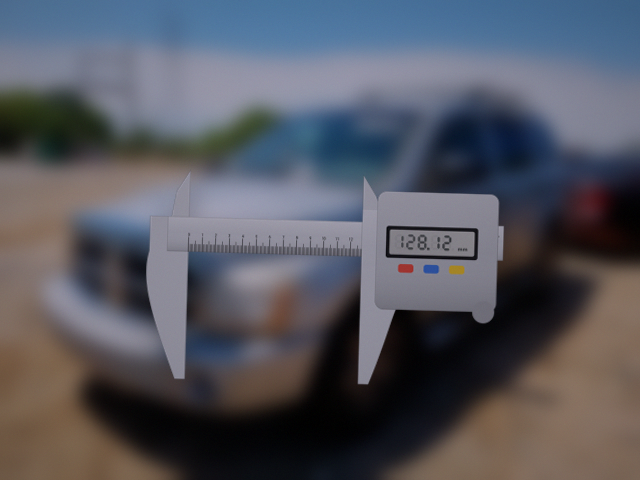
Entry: 128.12 (mm)
